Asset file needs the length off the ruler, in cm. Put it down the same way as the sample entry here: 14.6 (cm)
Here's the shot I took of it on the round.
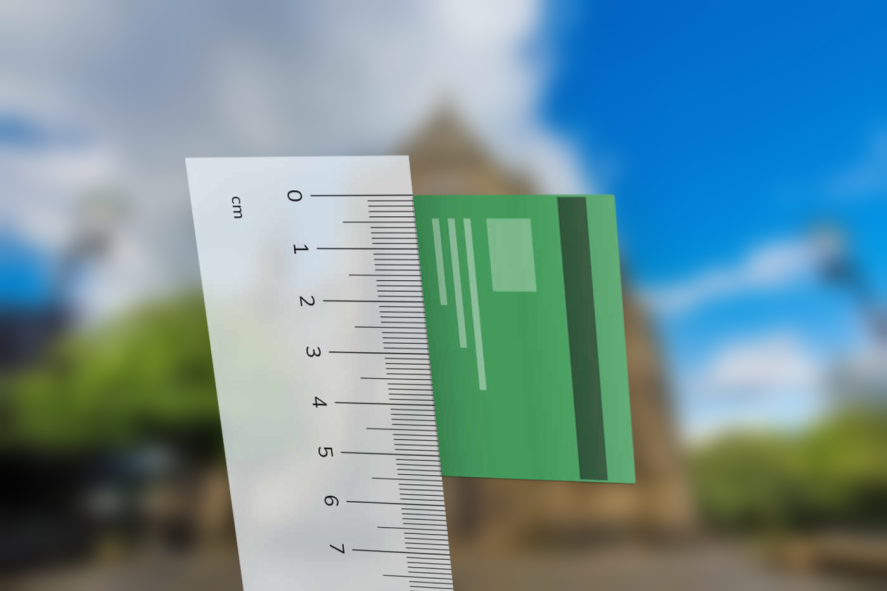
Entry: 5.4 (cm)
